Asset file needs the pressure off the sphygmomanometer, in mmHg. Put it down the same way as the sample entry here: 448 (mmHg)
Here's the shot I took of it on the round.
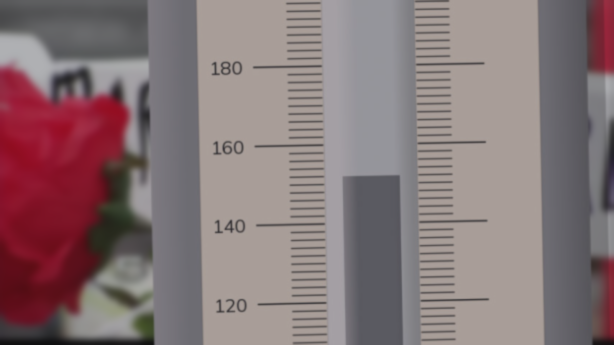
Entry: 152 (mmHg)
